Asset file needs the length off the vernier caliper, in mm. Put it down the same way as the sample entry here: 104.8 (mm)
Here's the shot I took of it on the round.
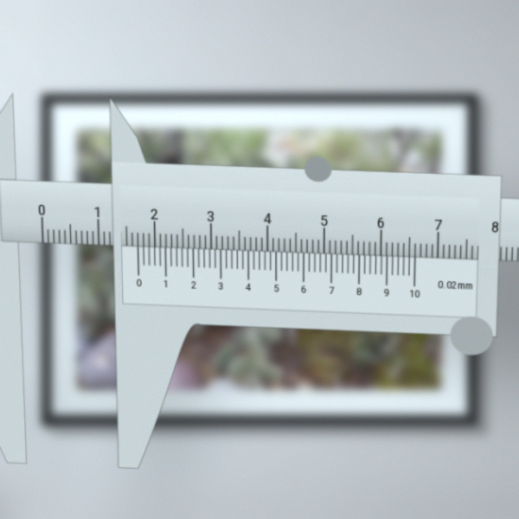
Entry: 17.0 (mm)
